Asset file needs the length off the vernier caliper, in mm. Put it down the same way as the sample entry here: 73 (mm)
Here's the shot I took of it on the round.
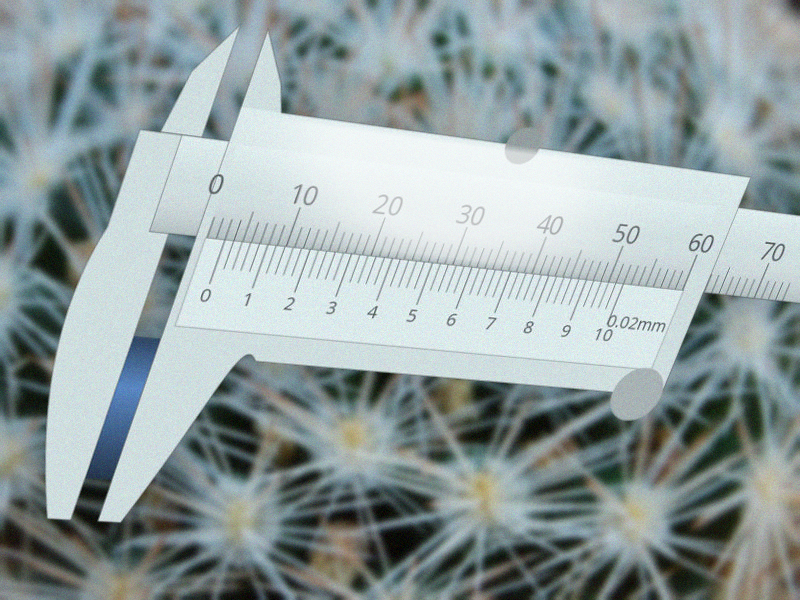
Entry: 3.0 (mm)
